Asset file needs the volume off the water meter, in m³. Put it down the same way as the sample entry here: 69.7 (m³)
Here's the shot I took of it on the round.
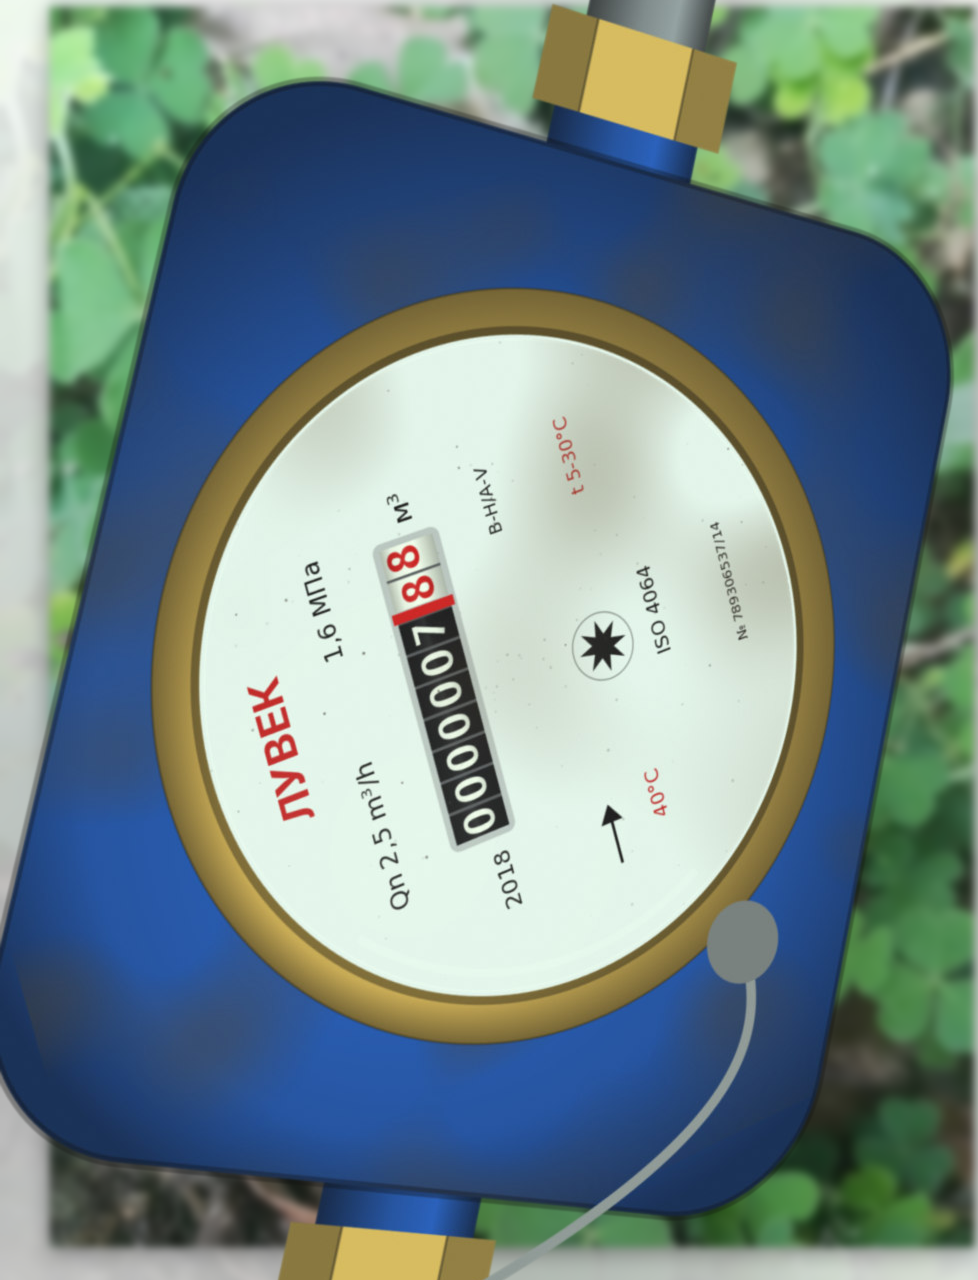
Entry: 7.88 (m³)
